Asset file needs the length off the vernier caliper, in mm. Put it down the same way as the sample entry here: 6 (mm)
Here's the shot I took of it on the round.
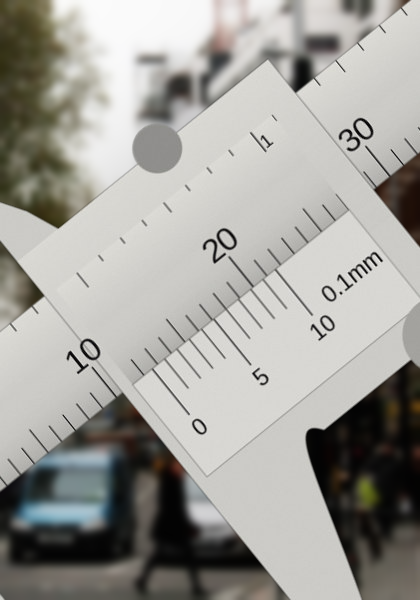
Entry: 12.6 (mm)
